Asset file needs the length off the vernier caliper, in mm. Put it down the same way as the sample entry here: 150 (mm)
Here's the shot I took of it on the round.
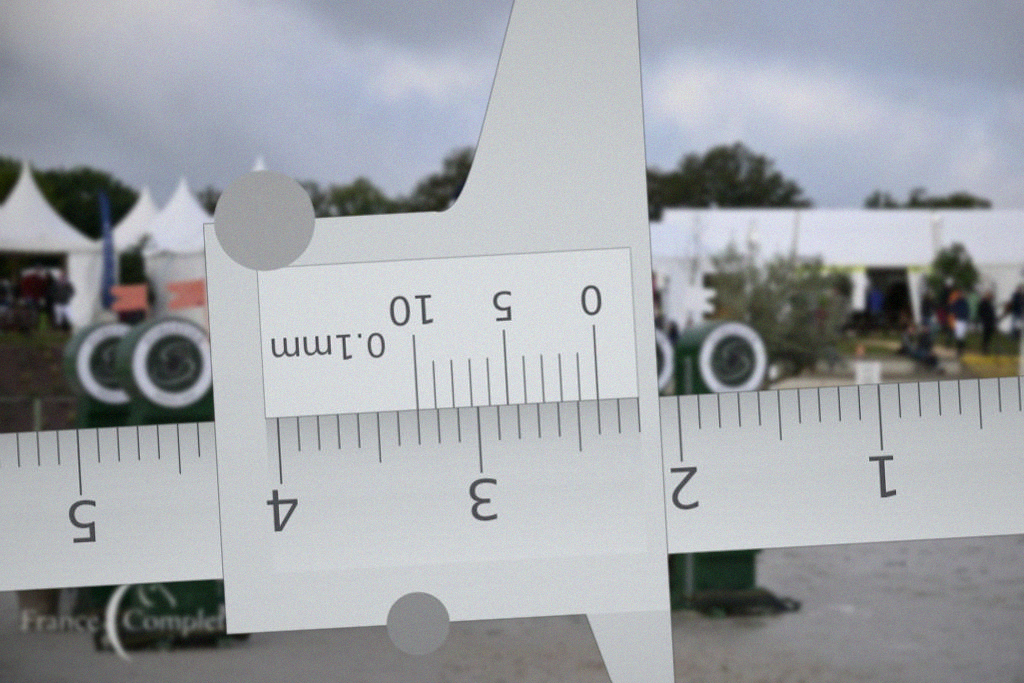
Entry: 24.0 (mm)
